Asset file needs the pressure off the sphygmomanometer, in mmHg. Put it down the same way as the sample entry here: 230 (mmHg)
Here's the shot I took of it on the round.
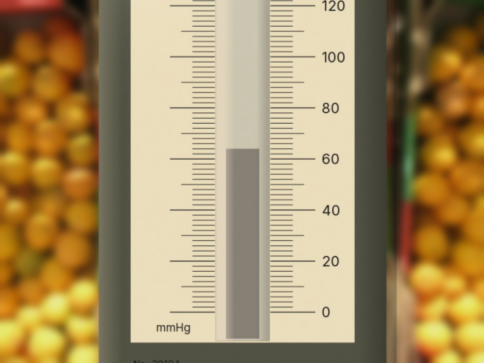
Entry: 64 (mmHg)
